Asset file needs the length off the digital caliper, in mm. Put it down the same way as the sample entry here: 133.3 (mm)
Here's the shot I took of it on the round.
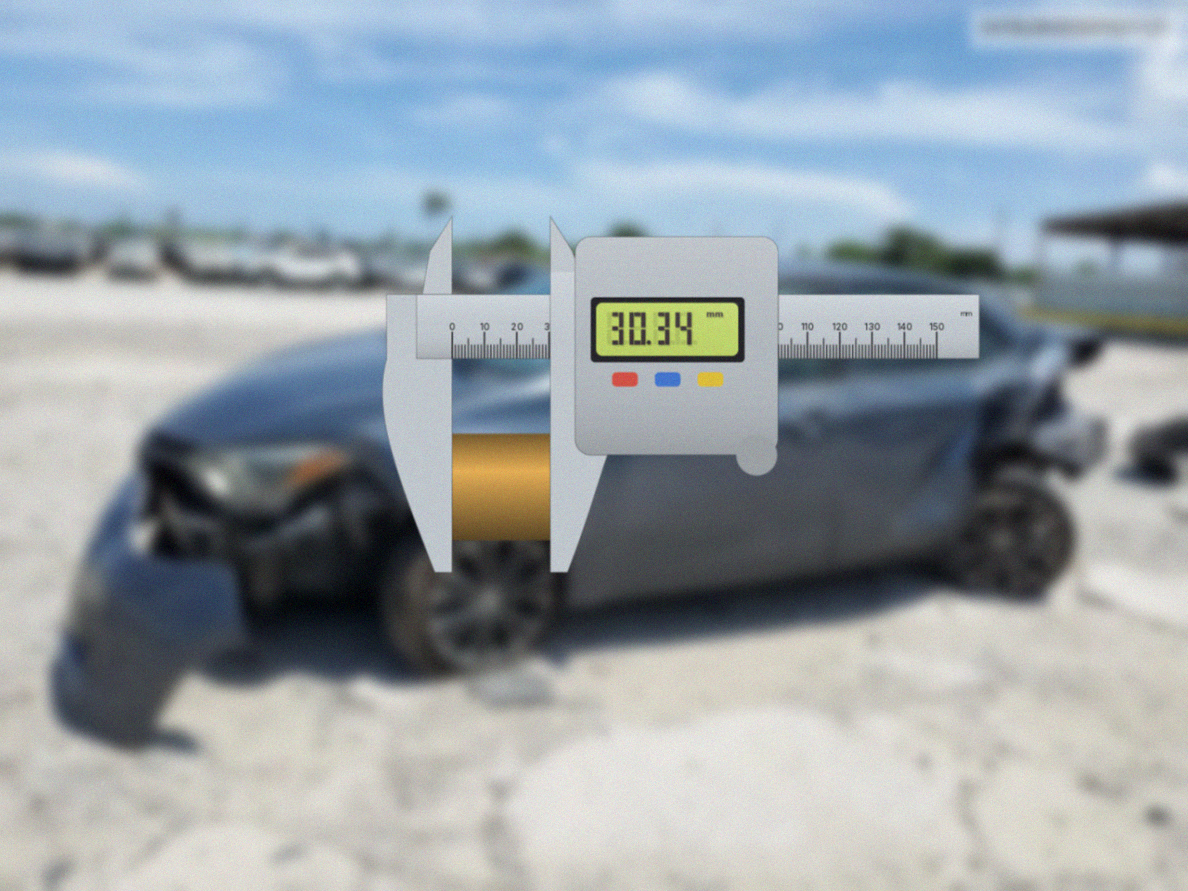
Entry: 30.34 (mm)
